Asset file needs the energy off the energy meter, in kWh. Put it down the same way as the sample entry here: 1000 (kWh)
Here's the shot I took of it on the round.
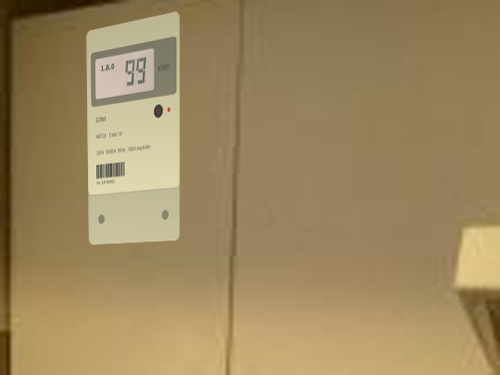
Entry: 99 (kWh)
